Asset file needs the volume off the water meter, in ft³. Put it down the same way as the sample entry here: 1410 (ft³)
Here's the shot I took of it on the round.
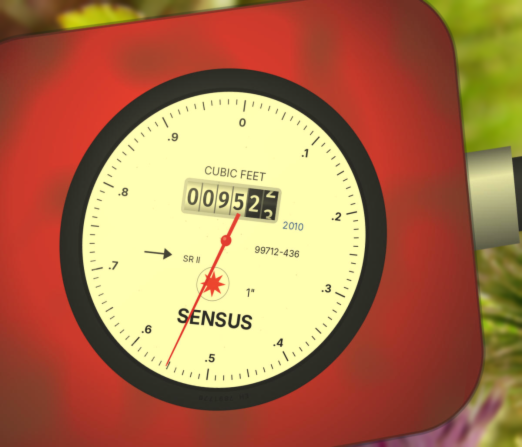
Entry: 9522.55 (ft³)
